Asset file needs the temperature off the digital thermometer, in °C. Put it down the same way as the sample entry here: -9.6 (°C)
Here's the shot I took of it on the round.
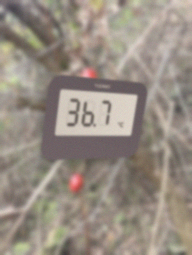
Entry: 36.7 (°C)
